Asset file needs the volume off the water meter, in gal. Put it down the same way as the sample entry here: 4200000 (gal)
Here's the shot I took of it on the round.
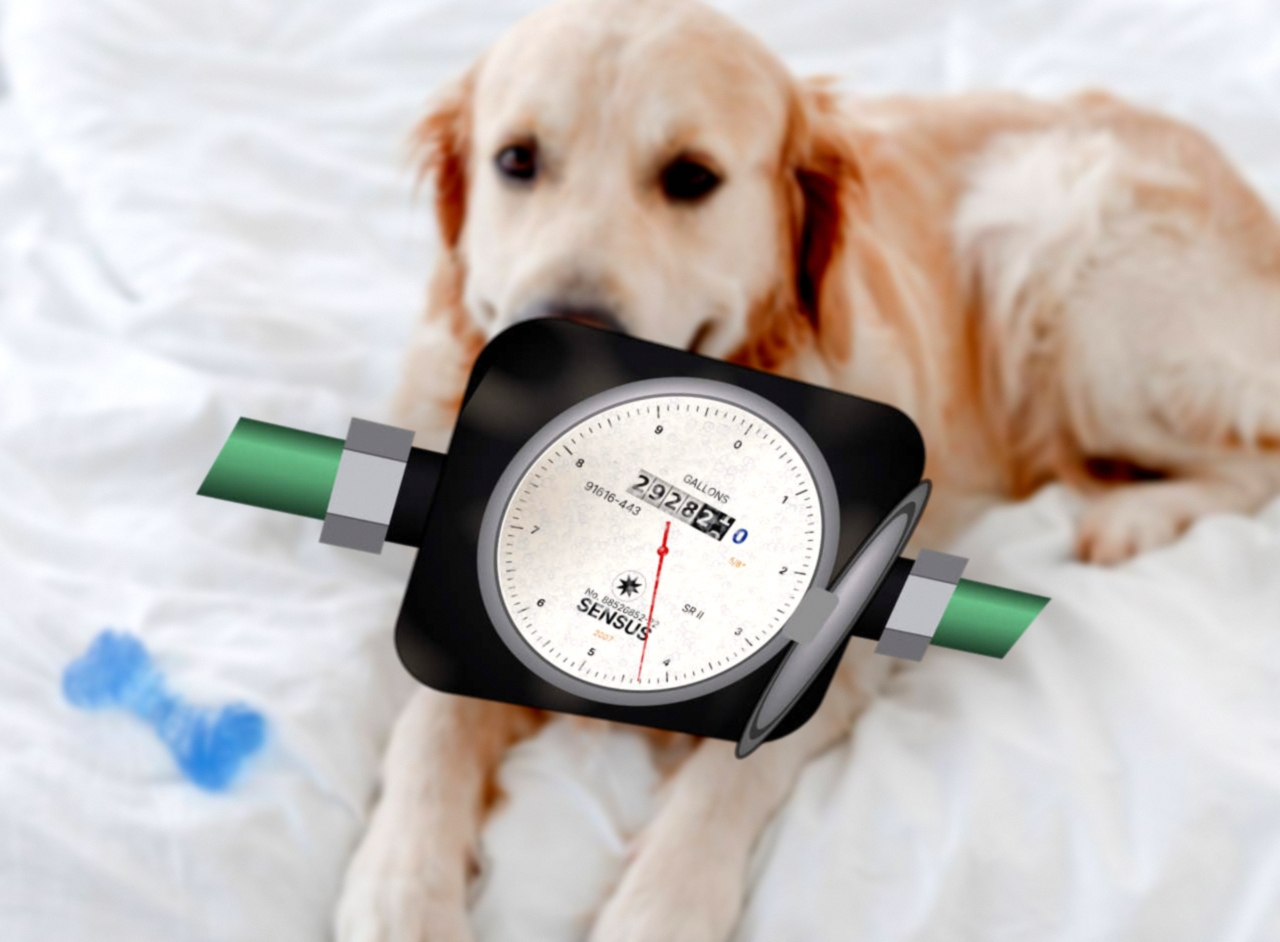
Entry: 2928214.3 (gal)
